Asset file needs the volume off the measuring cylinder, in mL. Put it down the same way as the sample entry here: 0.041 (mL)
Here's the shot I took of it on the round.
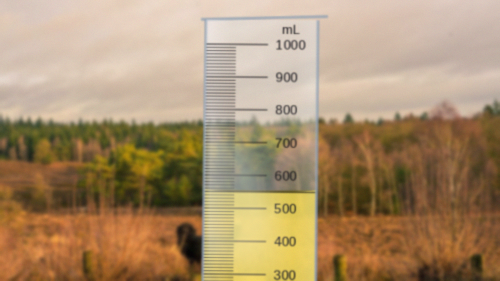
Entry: 550 (mL)
